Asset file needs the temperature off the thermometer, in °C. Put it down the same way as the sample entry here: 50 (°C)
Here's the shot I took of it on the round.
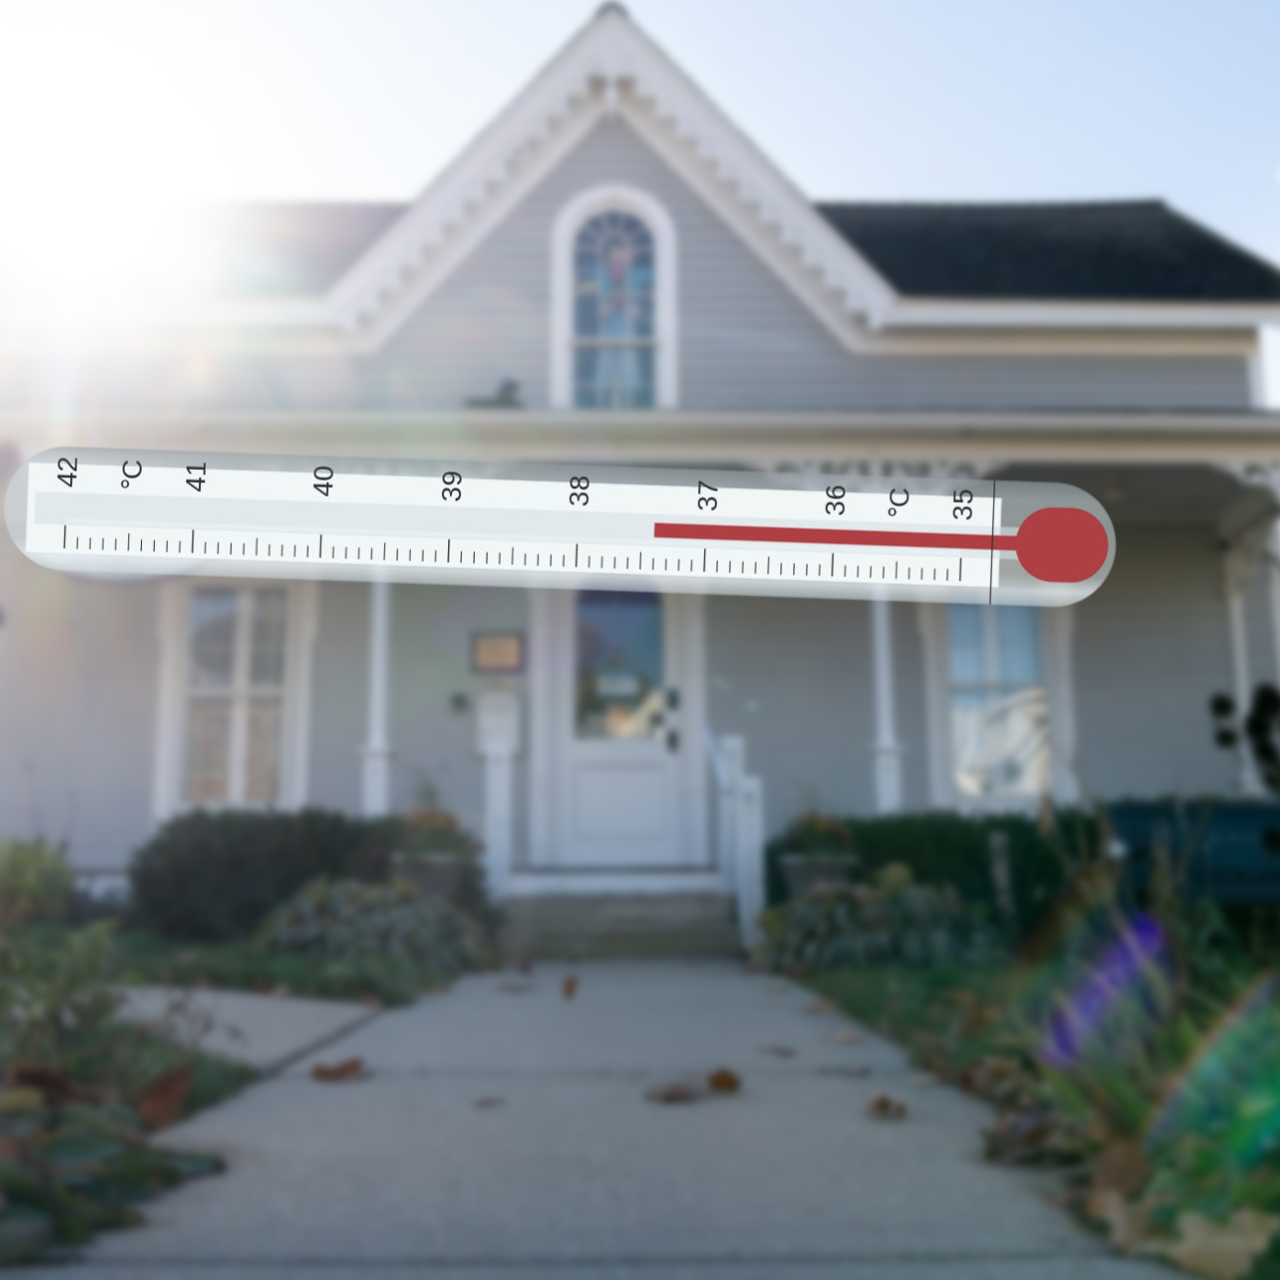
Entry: 37.4 (°C)
